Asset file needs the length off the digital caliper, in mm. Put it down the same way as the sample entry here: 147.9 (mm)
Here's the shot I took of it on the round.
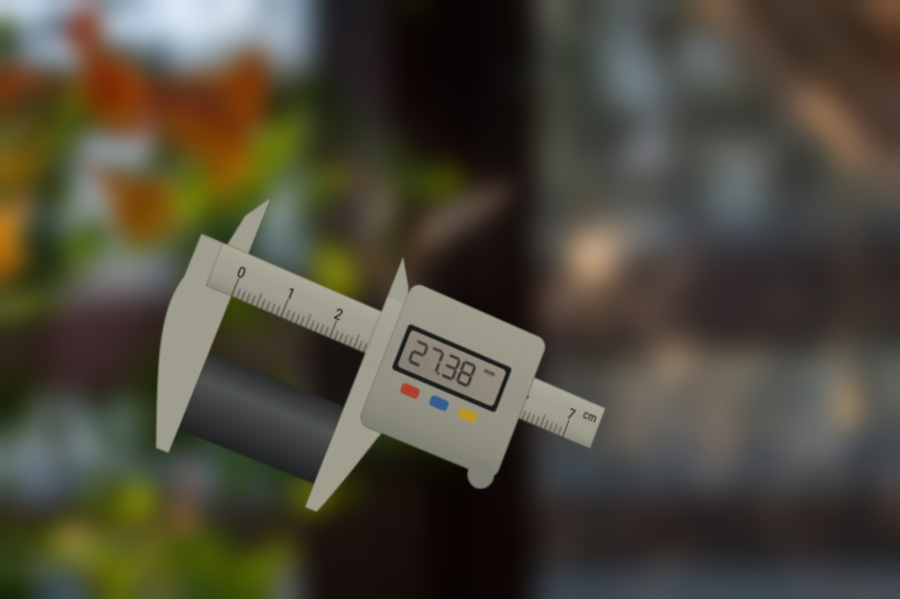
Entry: 27.38 (mm)
